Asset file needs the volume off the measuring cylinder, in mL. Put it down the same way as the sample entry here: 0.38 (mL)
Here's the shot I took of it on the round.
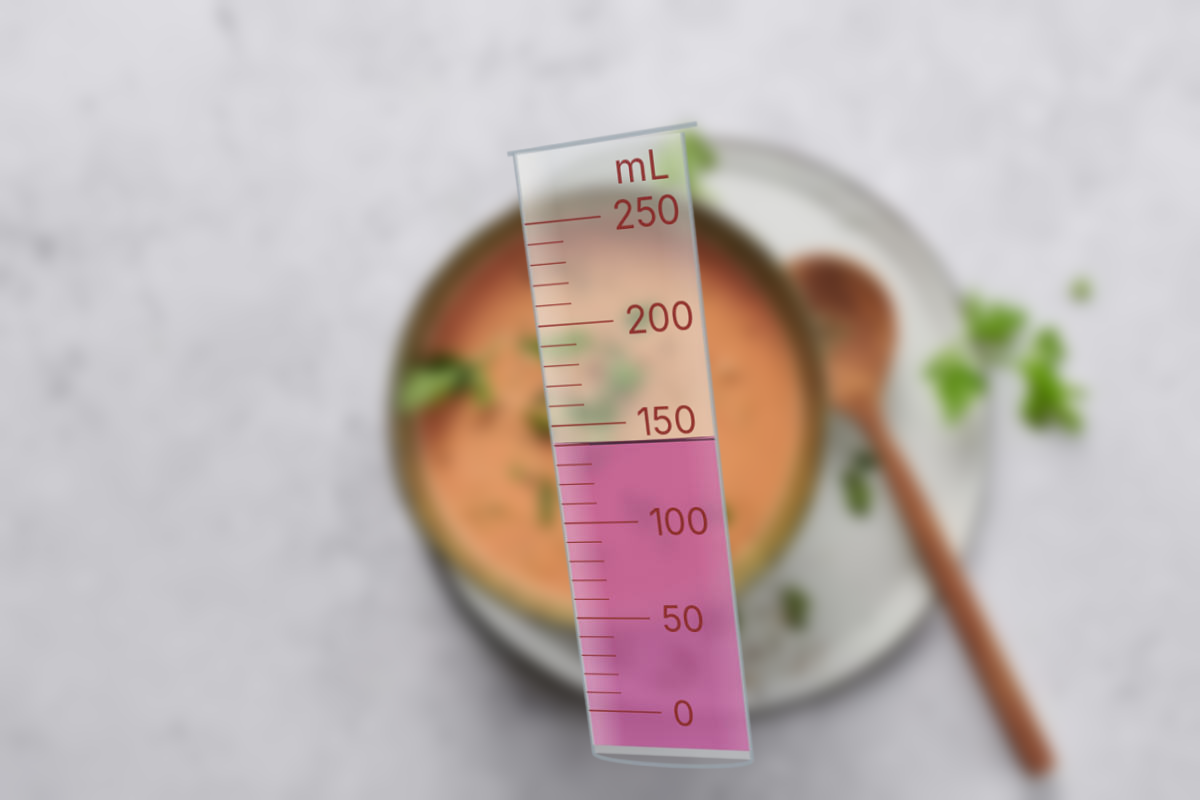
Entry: 140 (mL)
